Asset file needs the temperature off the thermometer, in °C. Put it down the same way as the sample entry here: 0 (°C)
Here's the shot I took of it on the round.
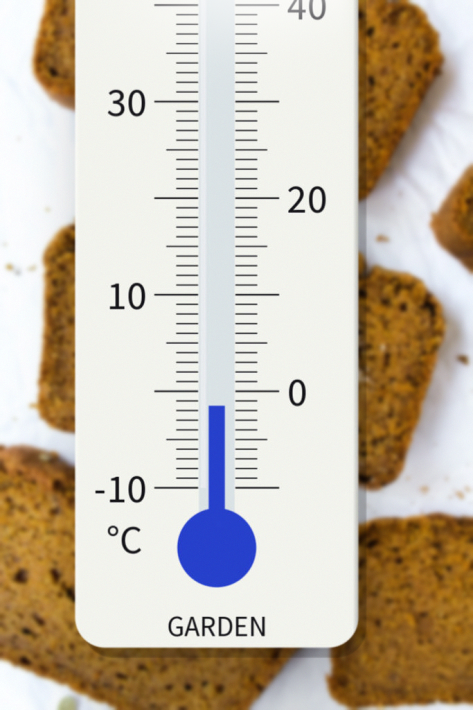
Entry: -1.5 (°C)
